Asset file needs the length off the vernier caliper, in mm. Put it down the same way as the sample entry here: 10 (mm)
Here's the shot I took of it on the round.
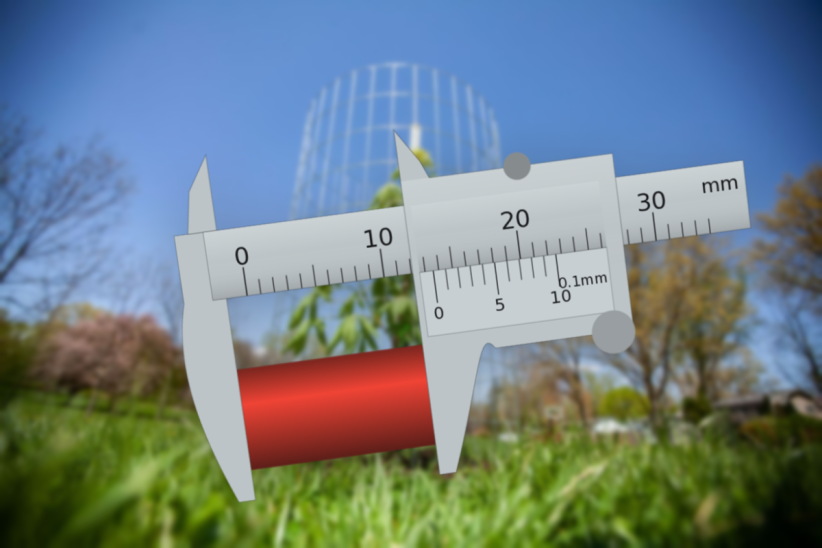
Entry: 13.6 (mm)
